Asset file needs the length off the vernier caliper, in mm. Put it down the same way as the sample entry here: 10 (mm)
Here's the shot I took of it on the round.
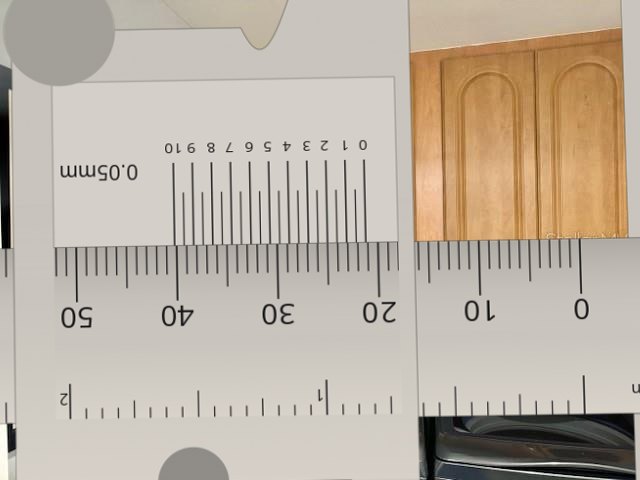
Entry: 21.2 (mm)
